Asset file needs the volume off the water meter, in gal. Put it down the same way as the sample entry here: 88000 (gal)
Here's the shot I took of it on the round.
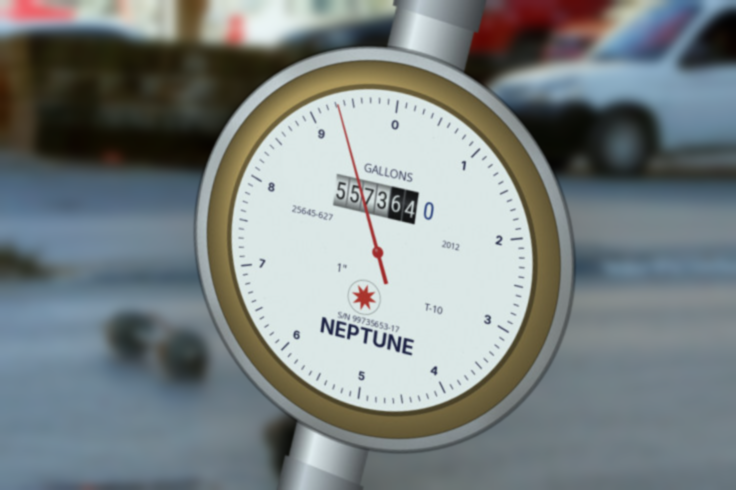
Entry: 5573639.3 (gal)
